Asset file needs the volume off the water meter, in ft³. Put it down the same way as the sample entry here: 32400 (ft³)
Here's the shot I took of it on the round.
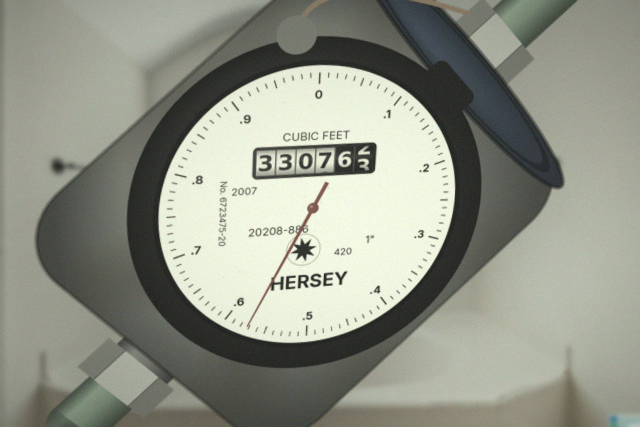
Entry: 330762.57 (ft³)
